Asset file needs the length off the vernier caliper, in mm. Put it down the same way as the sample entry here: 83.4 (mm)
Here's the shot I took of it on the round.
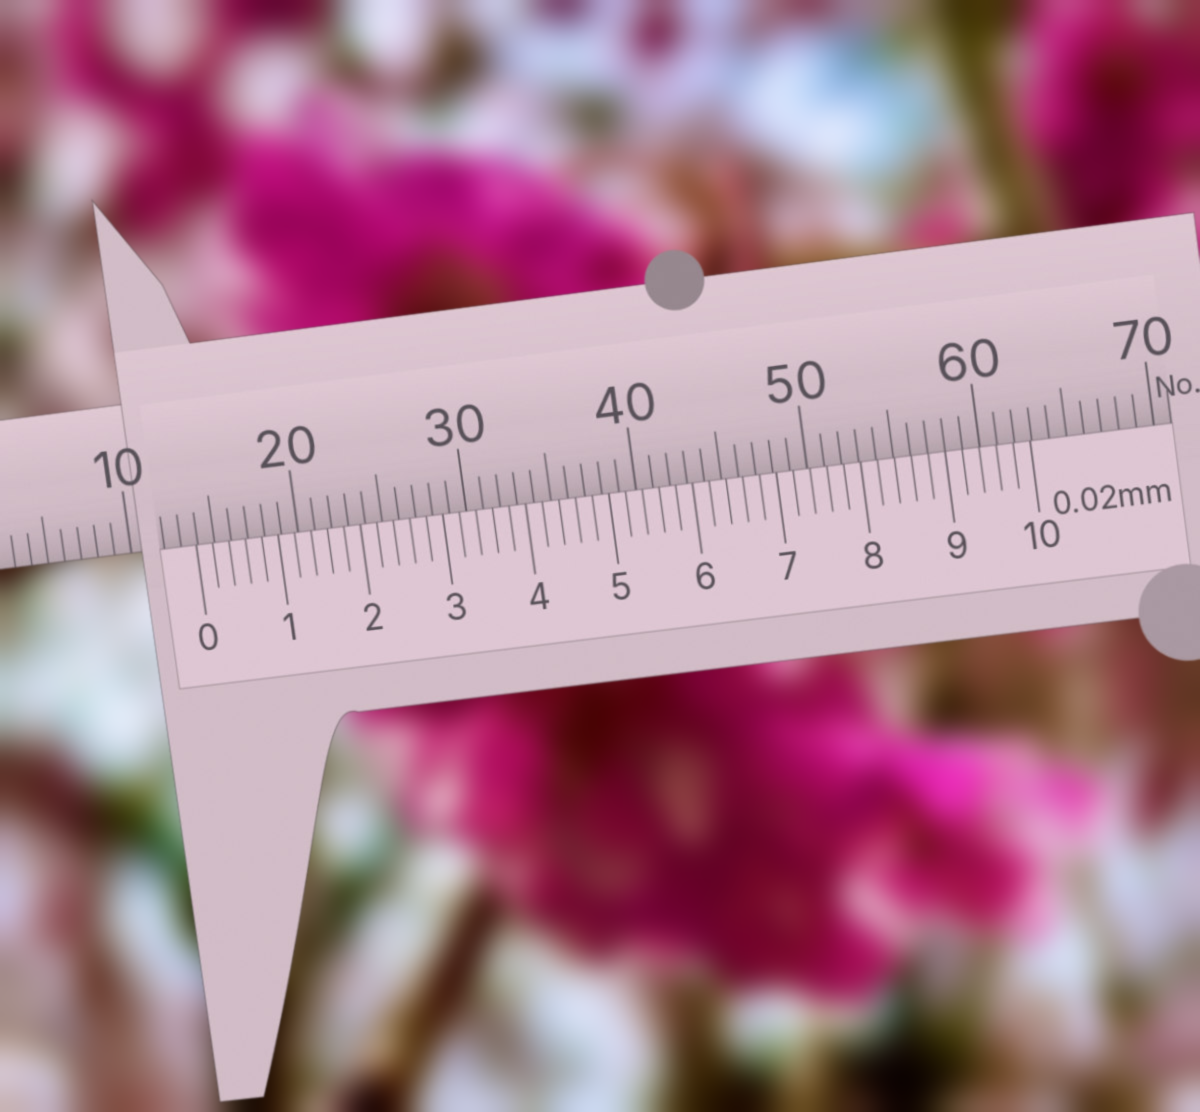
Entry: 13.9 (mm)
